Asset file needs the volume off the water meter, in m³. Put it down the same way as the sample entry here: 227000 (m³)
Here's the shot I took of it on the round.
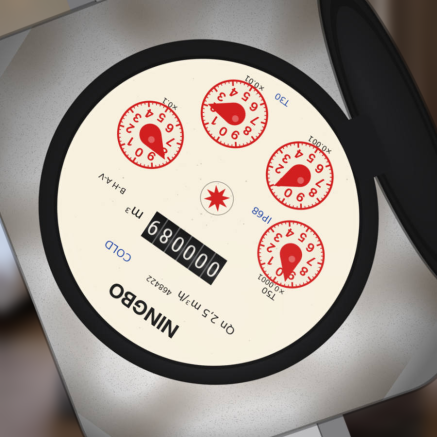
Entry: 89.8209 (m³)
